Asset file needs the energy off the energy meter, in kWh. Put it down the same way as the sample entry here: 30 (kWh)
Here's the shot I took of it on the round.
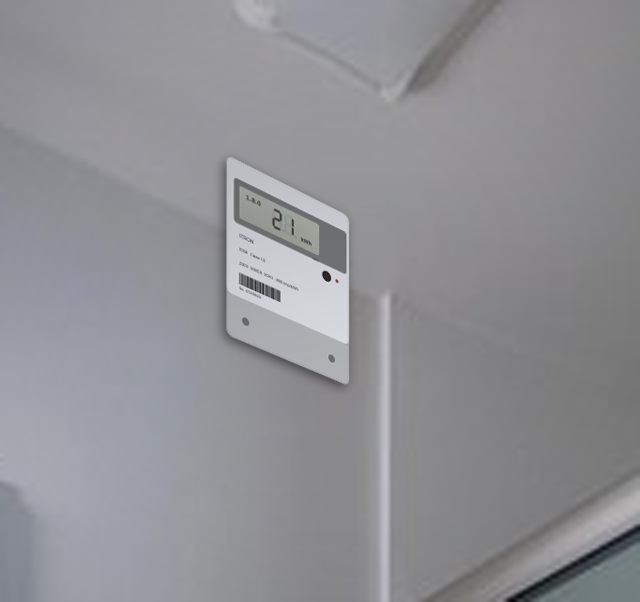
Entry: 21 (kWh)
